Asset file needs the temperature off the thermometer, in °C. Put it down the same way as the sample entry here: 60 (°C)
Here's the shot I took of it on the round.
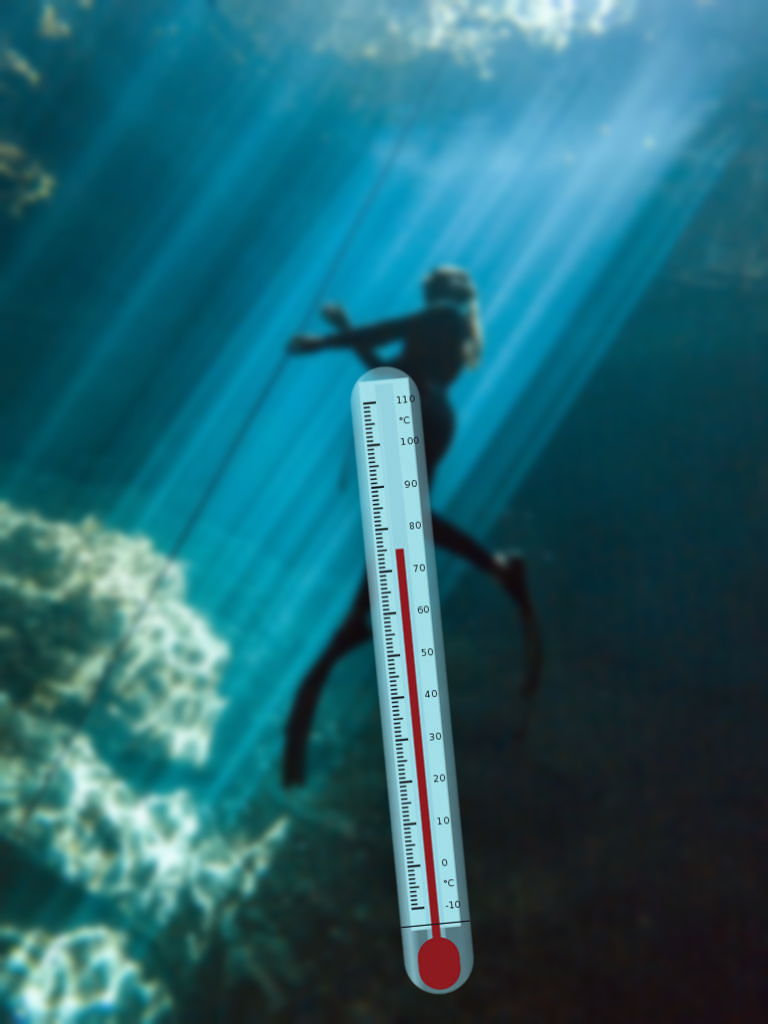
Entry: 75 (°C)
